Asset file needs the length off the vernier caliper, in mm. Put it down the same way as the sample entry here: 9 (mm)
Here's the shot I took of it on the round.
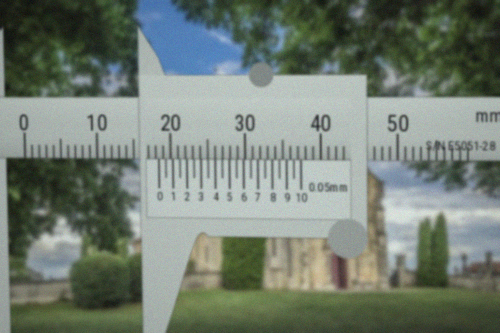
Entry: 18.4 (mm)
